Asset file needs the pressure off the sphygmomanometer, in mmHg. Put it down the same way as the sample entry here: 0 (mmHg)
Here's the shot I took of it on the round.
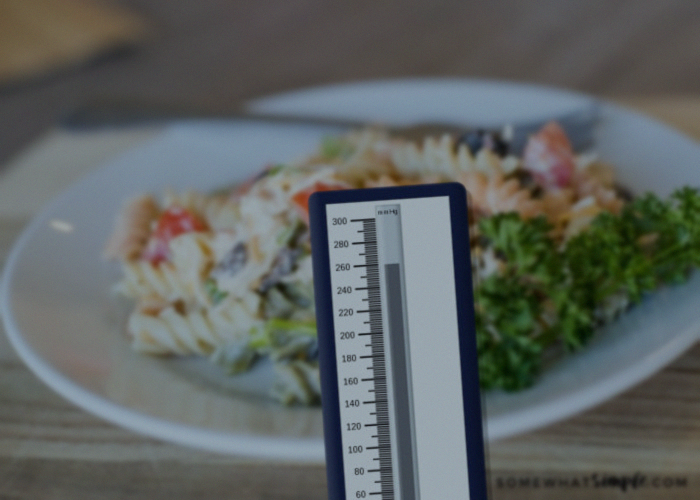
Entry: 260 (mmHg)
